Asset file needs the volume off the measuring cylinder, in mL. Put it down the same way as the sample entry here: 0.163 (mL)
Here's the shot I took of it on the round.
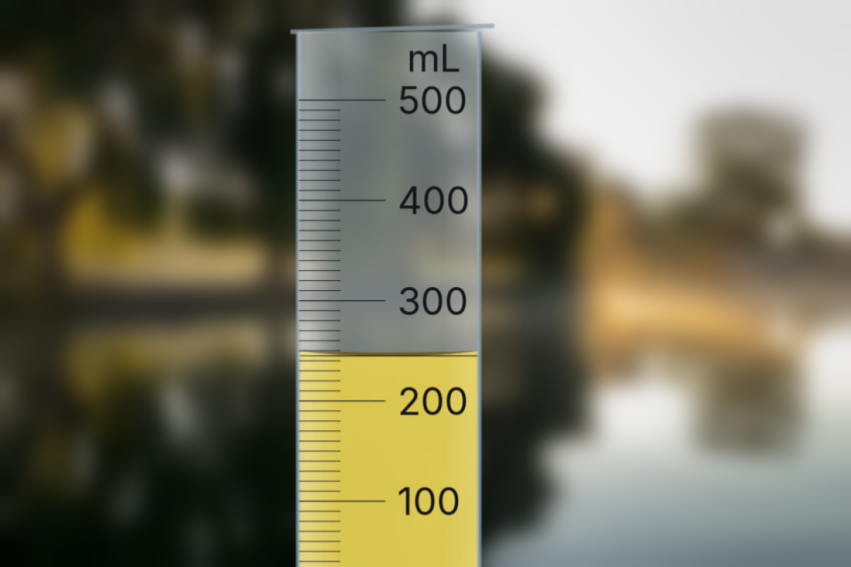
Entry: 245 (mL)
